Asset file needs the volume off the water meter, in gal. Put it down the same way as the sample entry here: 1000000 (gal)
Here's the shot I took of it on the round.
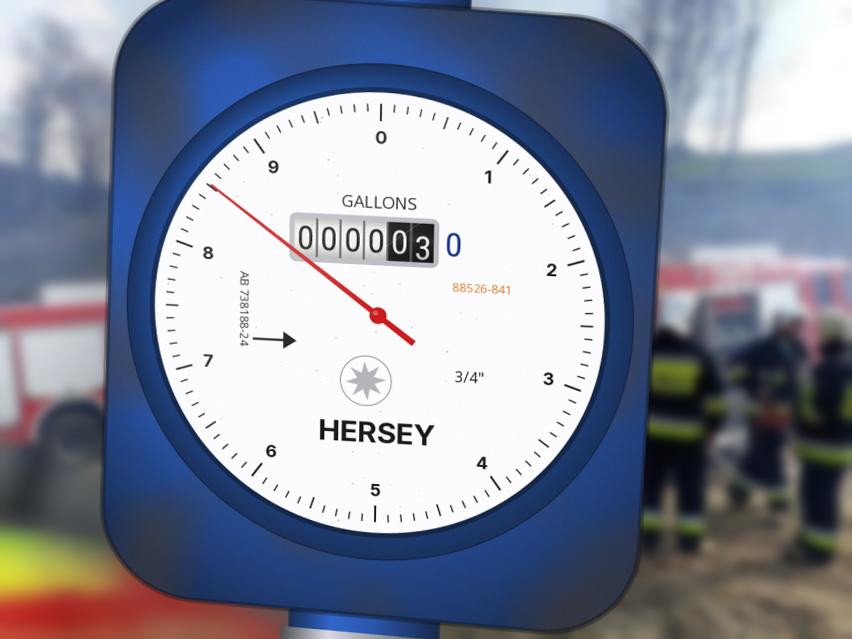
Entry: 28.5 (gal)
